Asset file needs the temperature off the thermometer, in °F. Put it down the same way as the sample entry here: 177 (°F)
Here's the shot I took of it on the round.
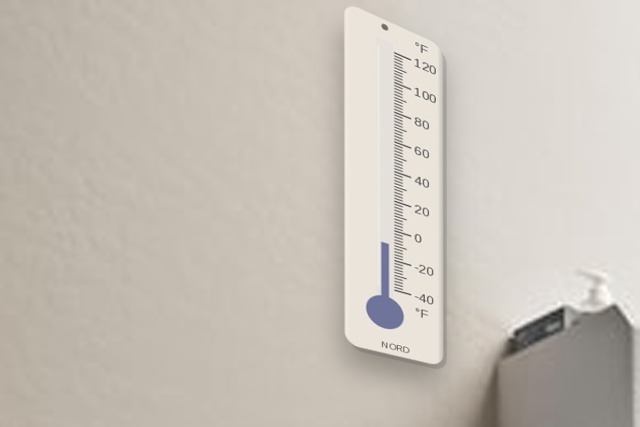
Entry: -10 (°F)
